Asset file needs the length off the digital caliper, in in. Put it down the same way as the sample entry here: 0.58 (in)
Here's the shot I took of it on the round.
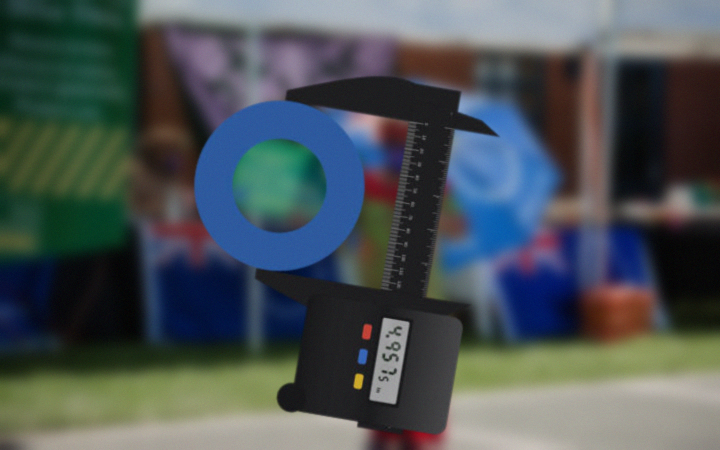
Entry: 4.9575 (in)
